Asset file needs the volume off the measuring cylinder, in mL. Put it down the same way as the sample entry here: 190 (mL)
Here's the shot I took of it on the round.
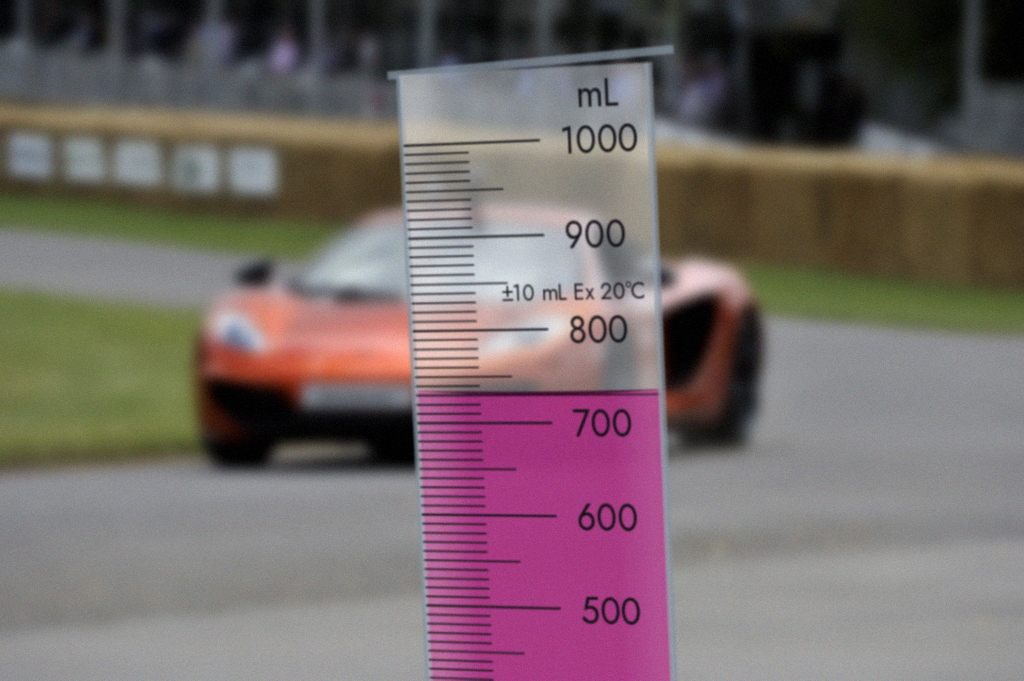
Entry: 730 (mL)
